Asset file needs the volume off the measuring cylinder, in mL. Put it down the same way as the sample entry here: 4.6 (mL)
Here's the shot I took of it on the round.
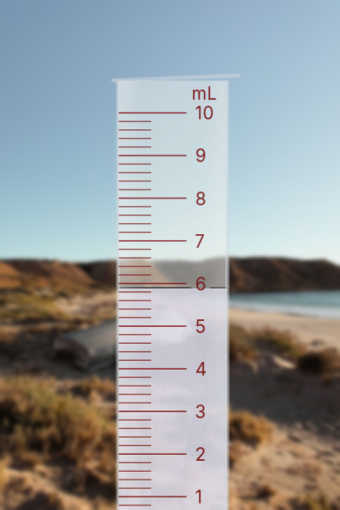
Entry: 5.9 (mL)
